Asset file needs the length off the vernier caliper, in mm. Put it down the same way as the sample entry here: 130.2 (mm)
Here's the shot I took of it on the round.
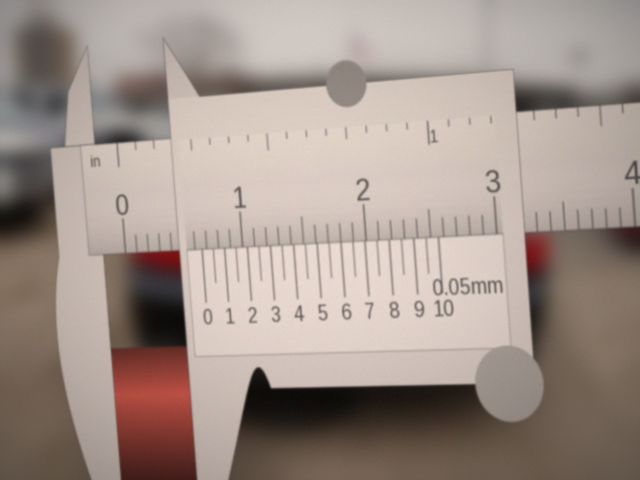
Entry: 6.6 (mm)
